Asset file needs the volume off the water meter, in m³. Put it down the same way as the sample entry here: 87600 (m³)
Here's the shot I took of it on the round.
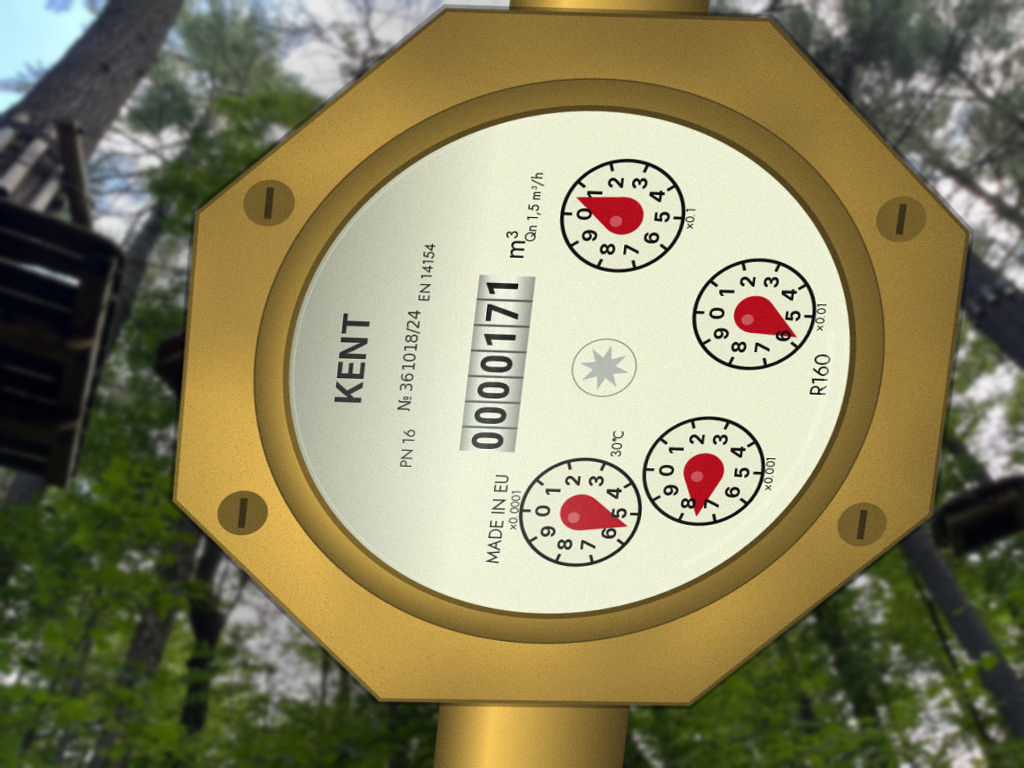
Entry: 171.0575 (m³)
